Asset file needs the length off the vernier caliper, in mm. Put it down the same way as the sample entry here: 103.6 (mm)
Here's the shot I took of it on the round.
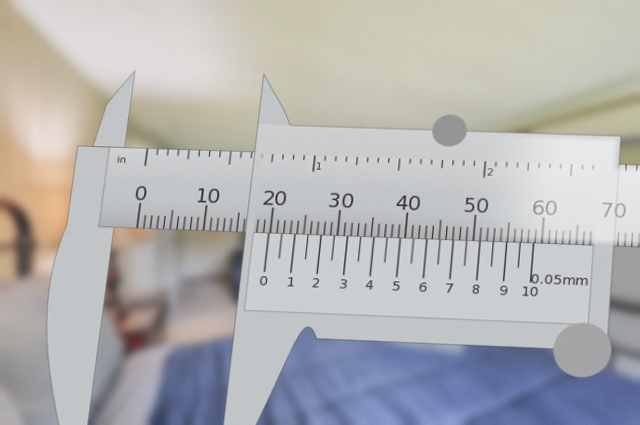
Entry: 19.8 (mm)
